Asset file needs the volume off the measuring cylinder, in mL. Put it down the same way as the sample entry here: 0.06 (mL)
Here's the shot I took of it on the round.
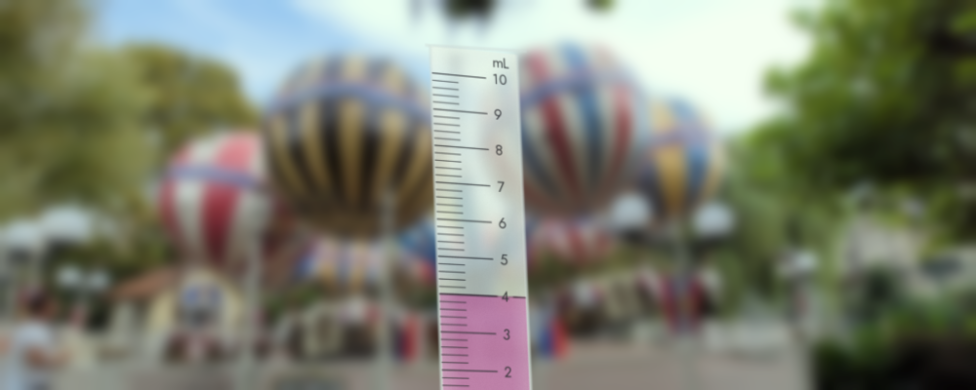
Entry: 4 (mL)
